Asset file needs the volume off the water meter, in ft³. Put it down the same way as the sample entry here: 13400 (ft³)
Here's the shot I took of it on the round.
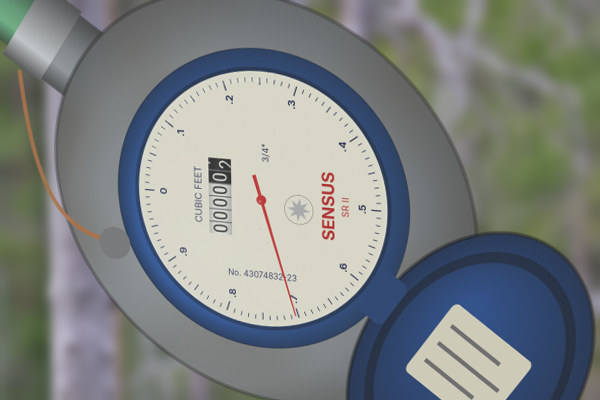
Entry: 1.70 (ft³)
